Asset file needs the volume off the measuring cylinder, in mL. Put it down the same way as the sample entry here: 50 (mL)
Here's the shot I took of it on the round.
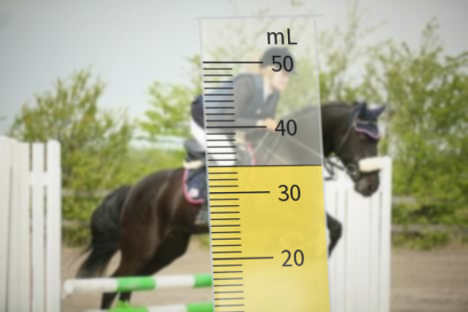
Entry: 34 (mL)
